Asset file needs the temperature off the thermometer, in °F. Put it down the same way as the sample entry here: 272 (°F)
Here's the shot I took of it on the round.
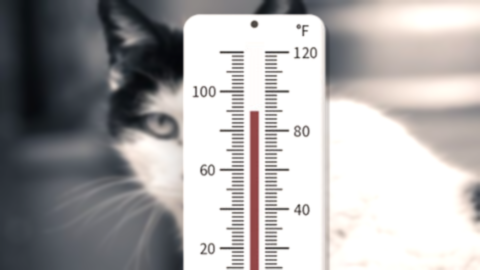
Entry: 90 (°F)
